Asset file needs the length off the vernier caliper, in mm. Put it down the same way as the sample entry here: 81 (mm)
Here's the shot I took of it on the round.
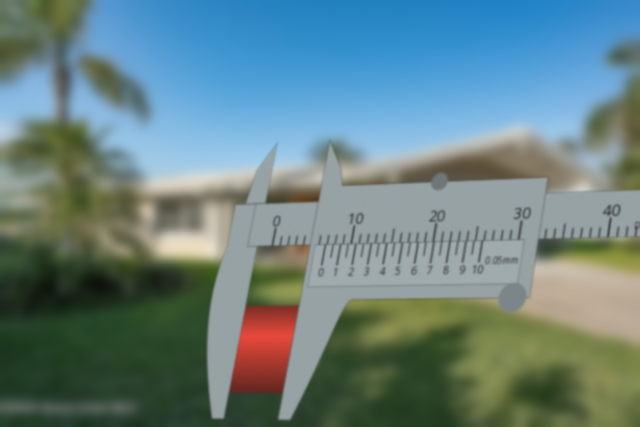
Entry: 6.8 (mm)
